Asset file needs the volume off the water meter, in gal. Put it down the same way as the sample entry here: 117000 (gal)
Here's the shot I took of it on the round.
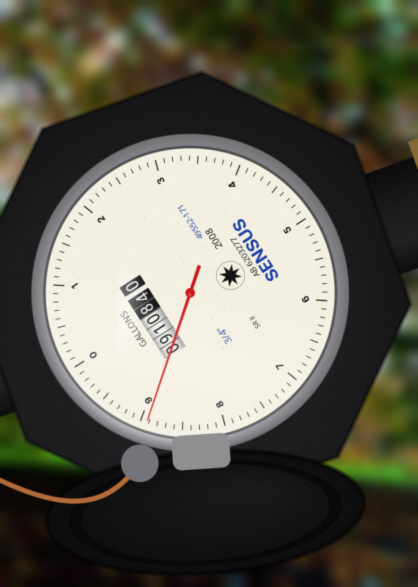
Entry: 910838.9 (gal)
